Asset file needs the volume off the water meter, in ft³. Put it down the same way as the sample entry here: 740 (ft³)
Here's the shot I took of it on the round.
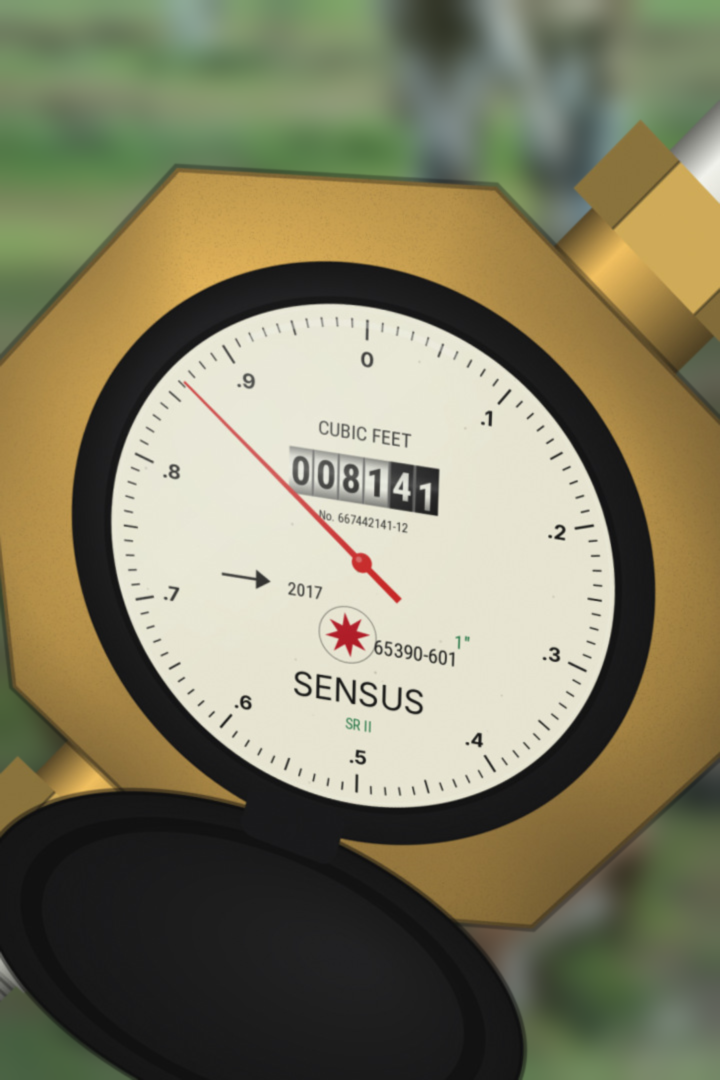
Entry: 8140.86 (ft³)
